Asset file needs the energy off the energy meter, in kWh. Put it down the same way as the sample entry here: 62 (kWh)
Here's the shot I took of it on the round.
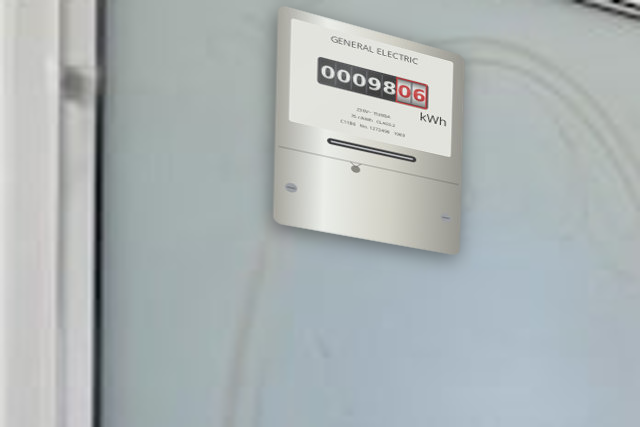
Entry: 98.06 (kWh)
